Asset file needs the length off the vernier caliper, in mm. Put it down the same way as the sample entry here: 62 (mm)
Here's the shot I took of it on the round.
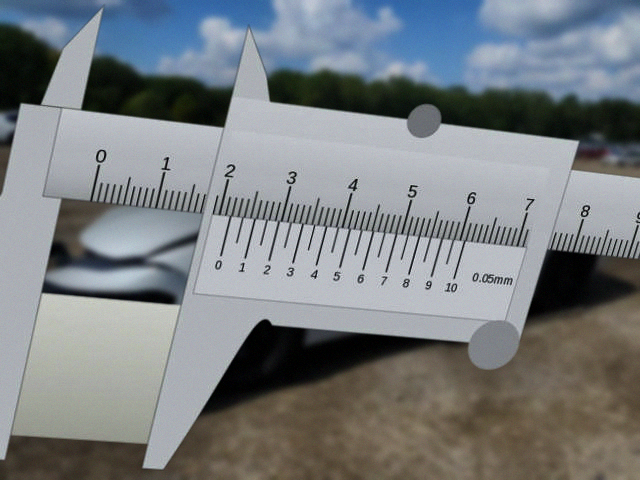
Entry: 21.8 (mm)
